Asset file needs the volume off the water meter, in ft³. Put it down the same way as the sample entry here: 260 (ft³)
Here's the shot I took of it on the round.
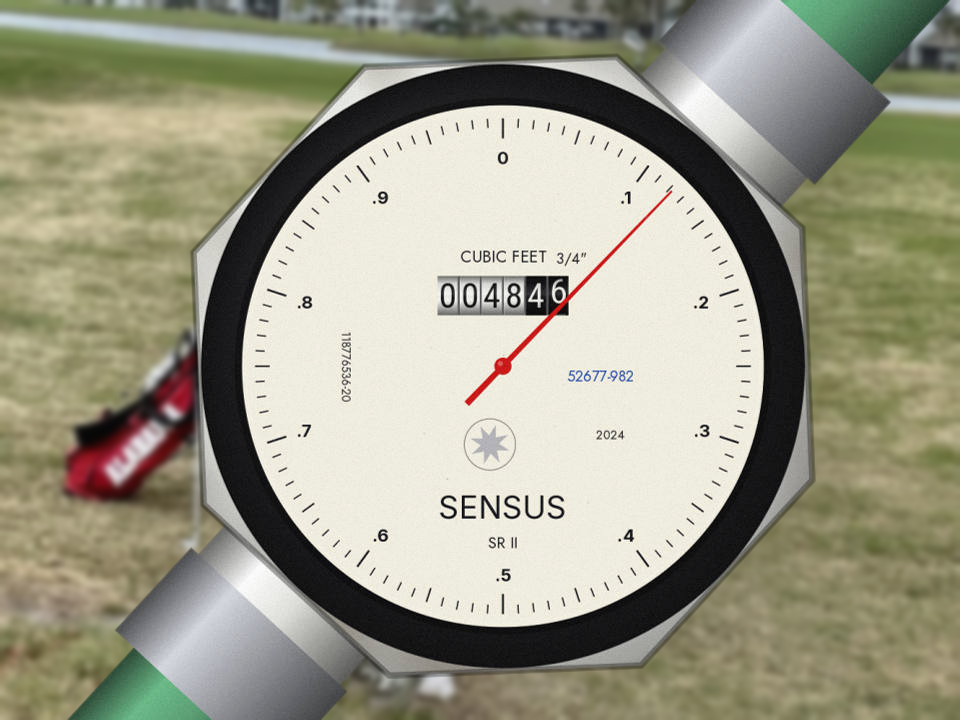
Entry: 4846.12 (ft³)
